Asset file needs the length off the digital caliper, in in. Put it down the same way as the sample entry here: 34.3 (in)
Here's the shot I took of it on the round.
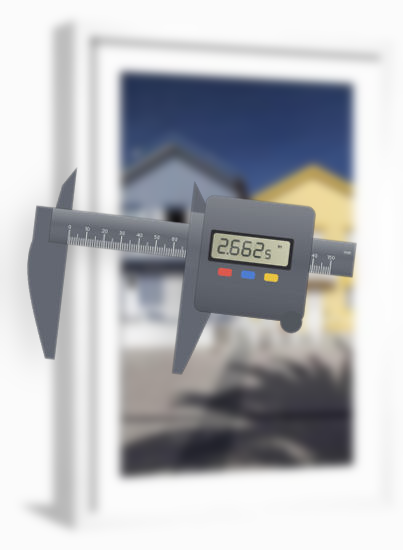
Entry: 2.6625 (in)
